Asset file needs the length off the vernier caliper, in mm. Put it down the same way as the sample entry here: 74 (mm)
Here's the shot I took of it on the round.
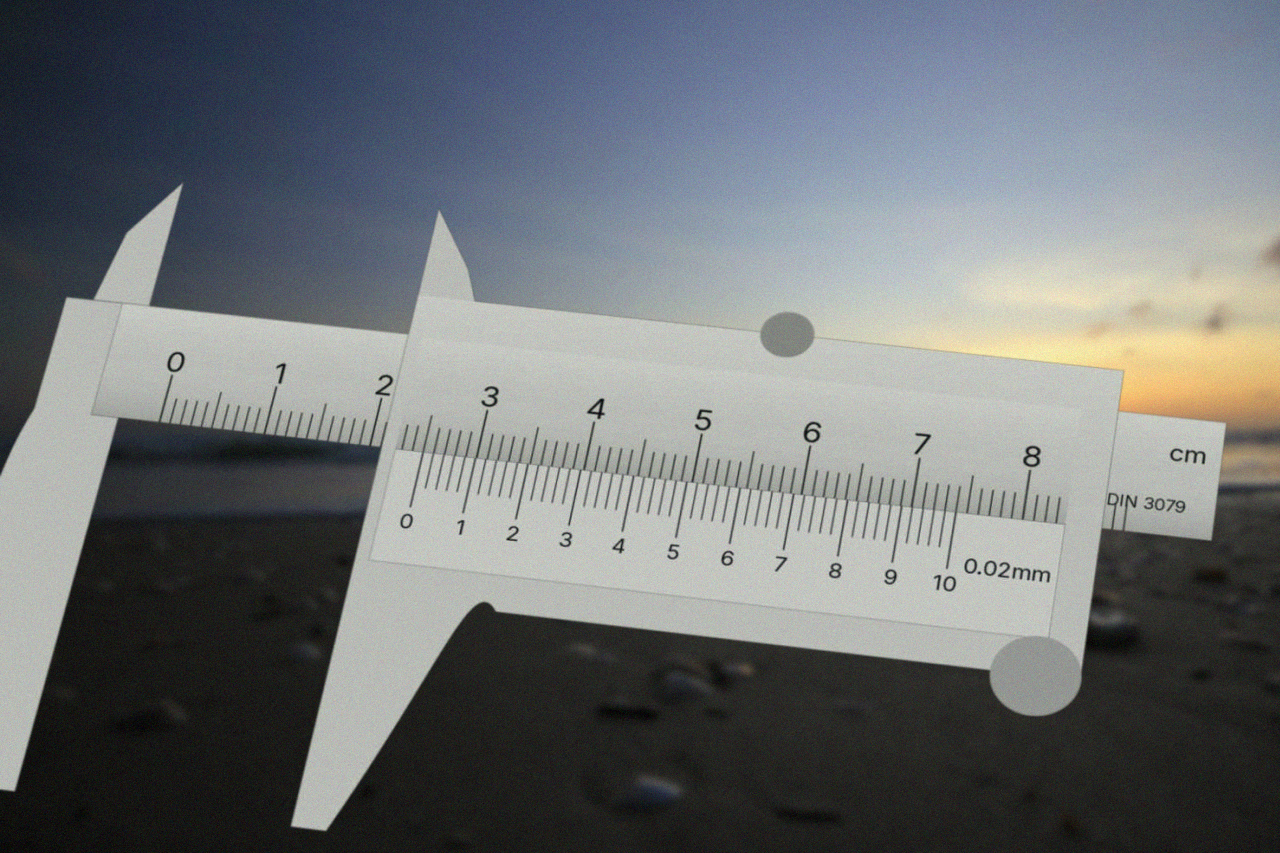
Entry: 25.0 (mm)
